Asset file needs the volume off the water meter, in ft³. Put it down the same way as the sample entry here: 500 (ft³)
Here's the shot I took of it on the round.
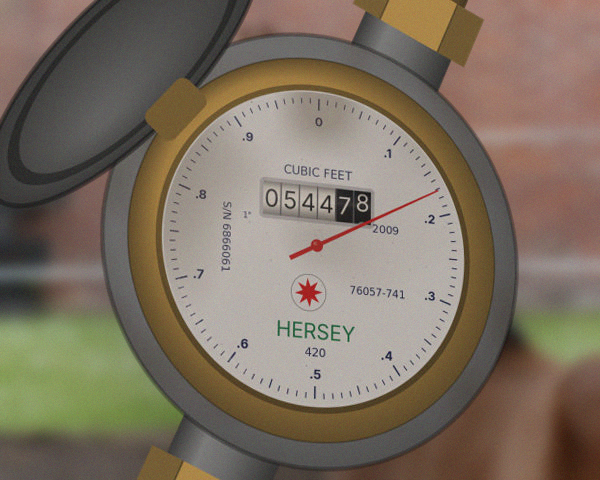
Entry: 54478.17 (ft³)
